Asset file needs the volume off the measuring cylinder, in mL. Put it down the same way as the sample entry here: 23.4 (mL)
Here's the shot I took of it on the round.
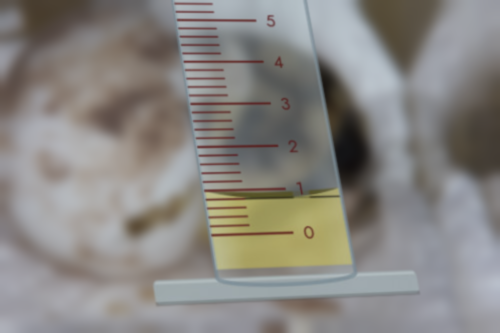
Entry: 0.8 (mL)
